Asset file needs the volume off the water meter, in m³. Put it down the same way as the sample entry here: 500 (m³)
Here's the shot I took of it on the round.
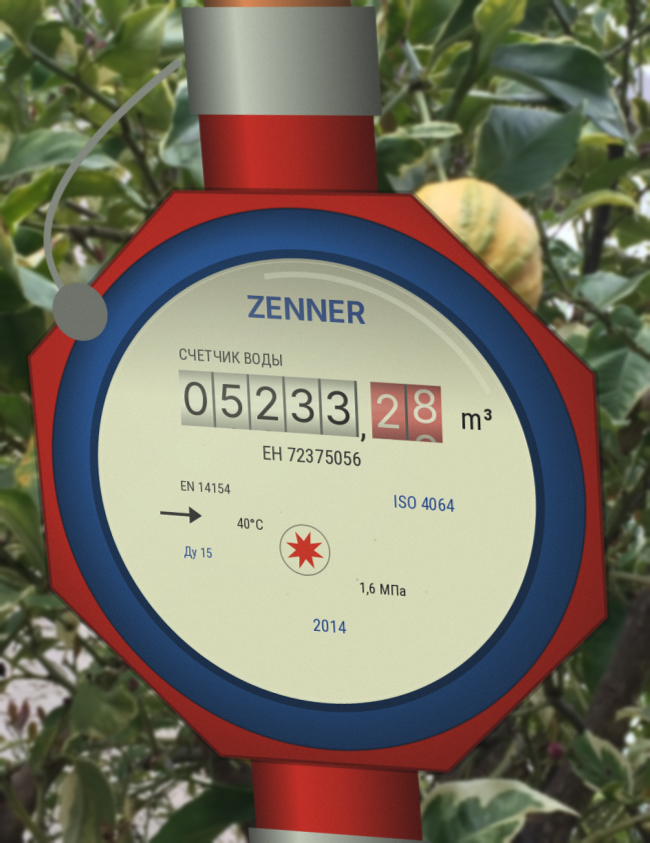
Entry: 5233.28 (m³)
